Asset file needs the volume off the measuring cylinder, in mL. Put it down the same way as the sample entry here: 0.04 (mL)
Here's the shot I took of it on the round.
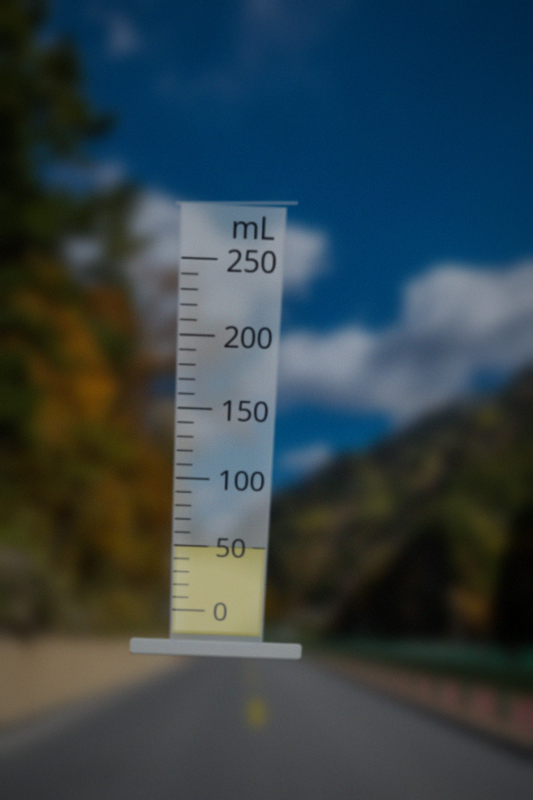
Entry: 50 (mL)
